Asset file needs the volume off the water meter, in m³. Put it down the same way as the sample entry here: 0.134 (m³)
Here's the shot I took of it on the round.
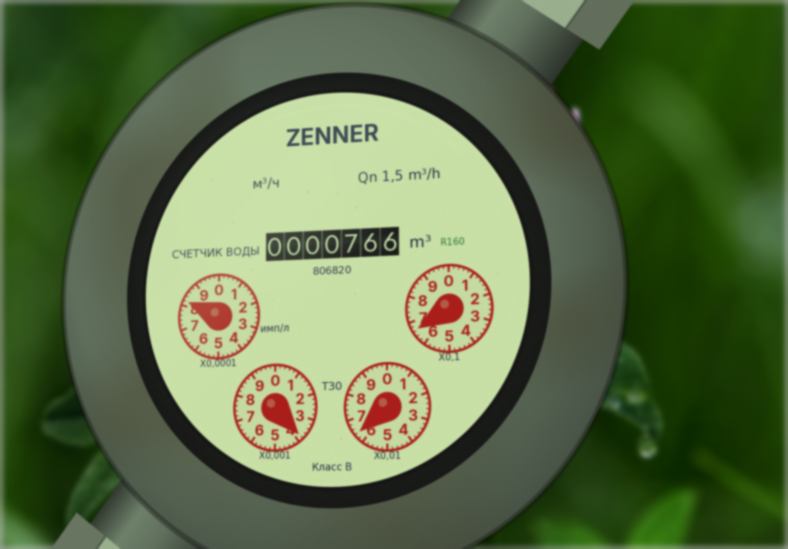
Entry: 766.6638 (m³)
